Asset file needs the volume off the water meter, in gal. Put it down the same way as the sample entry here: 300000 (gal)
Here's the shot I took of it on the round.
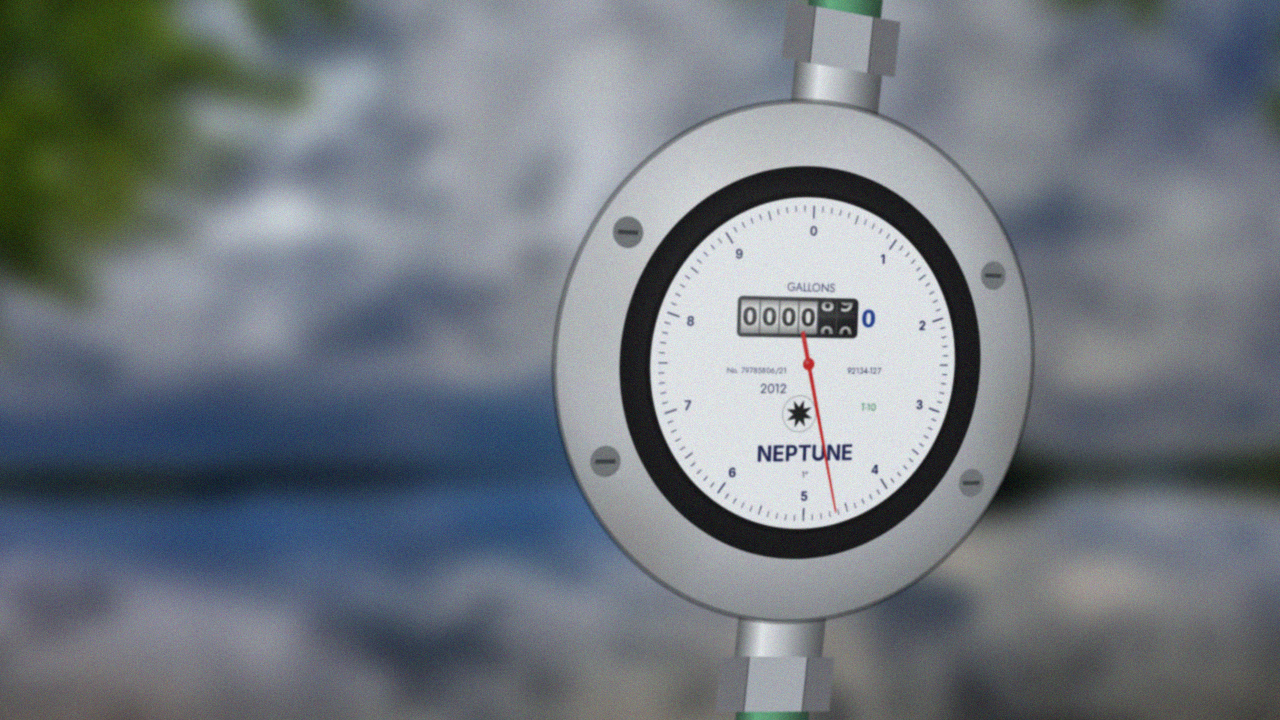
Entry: 894.6 (gal)
